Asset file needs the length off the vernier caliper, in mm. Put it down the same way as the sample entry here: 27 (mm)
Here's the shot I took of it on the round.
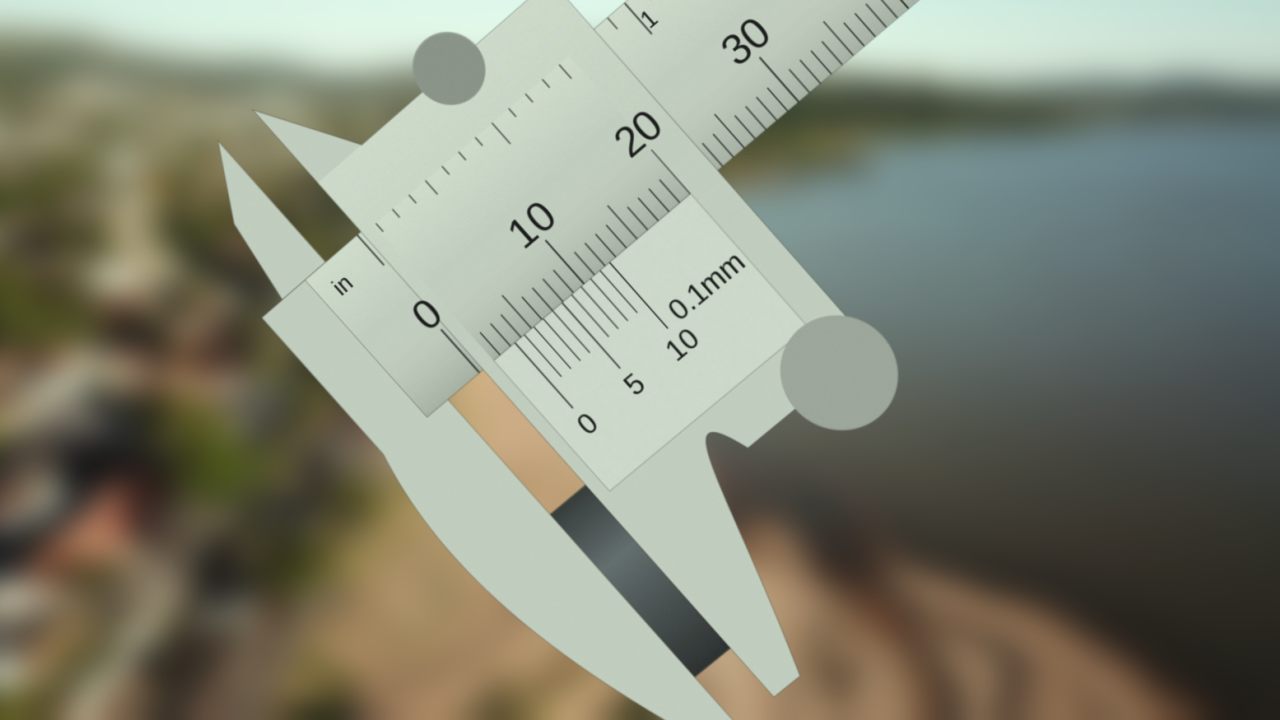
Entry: 3.4 (mm)
